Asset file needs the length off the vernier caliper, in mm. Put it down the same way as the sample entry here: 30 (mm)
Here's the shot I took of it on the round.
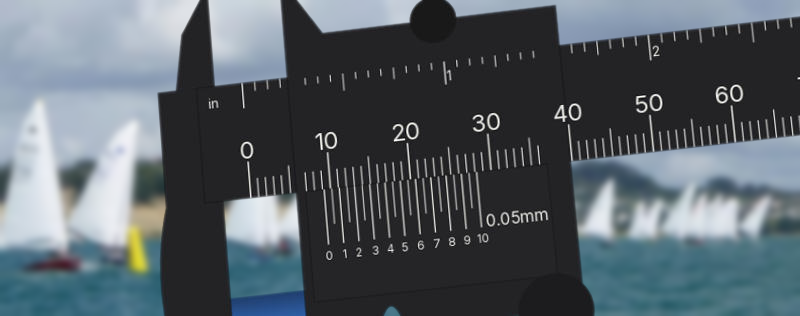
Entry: 9.2 (mm)
